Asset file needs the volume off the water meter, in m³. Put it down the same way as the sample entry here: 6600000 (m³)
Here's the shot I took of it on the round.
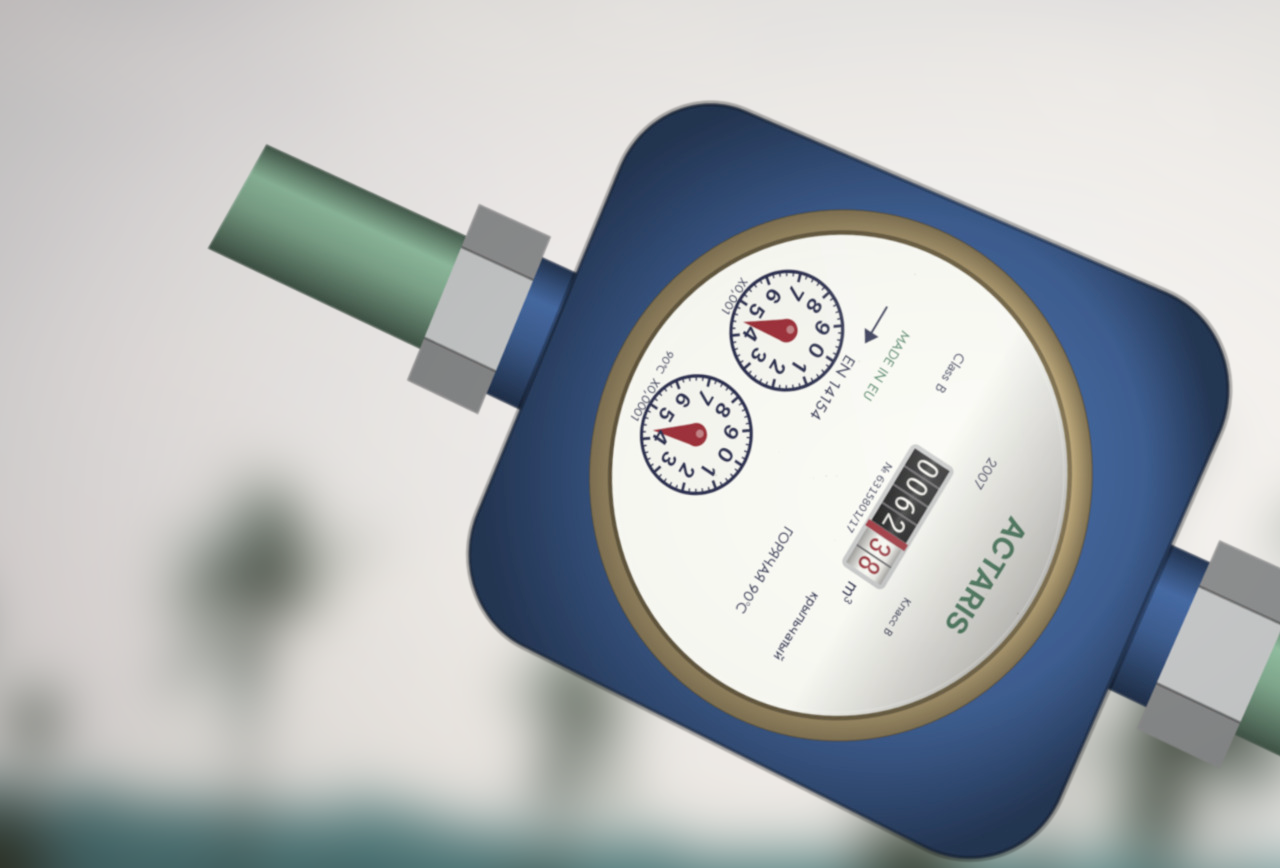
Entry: 62.3844 (m³)
